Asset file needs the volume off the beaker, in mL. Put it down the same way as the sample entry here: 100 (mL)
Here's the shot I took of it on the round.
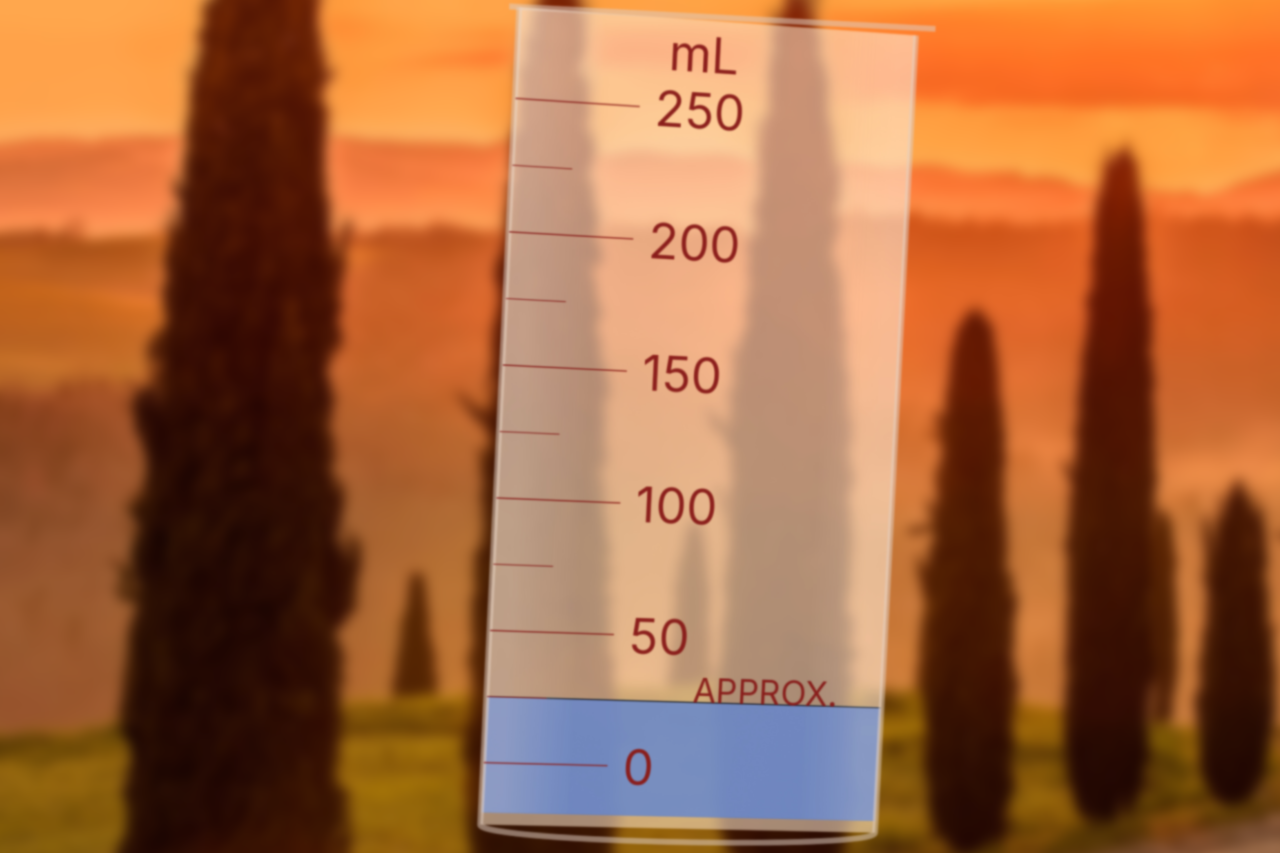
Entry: 25 (mL)
